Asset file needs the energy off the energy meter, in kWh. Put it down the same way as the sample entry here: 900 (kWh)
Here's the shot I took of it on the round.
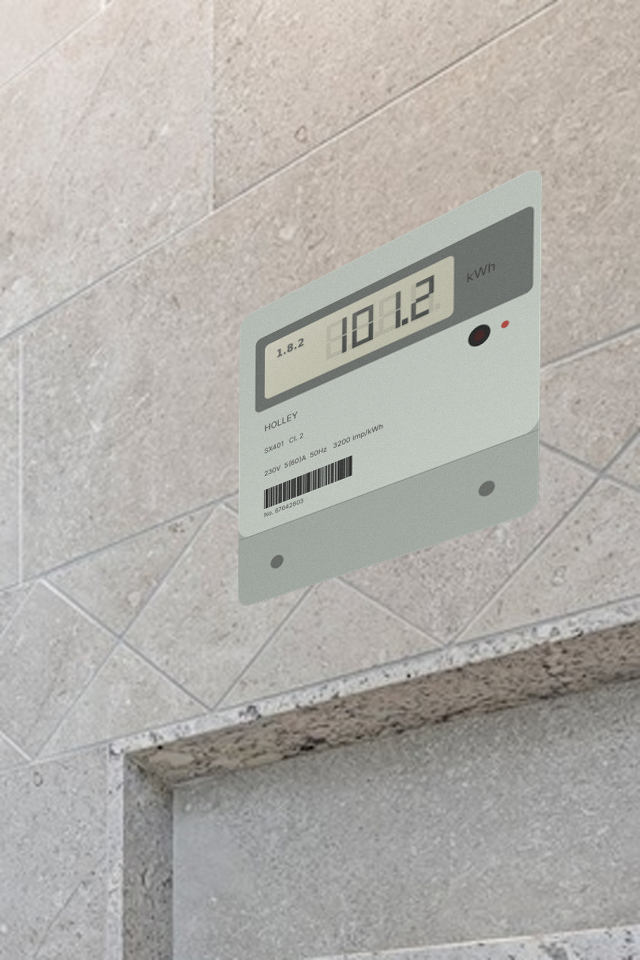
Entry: 101.2 (kWh)
